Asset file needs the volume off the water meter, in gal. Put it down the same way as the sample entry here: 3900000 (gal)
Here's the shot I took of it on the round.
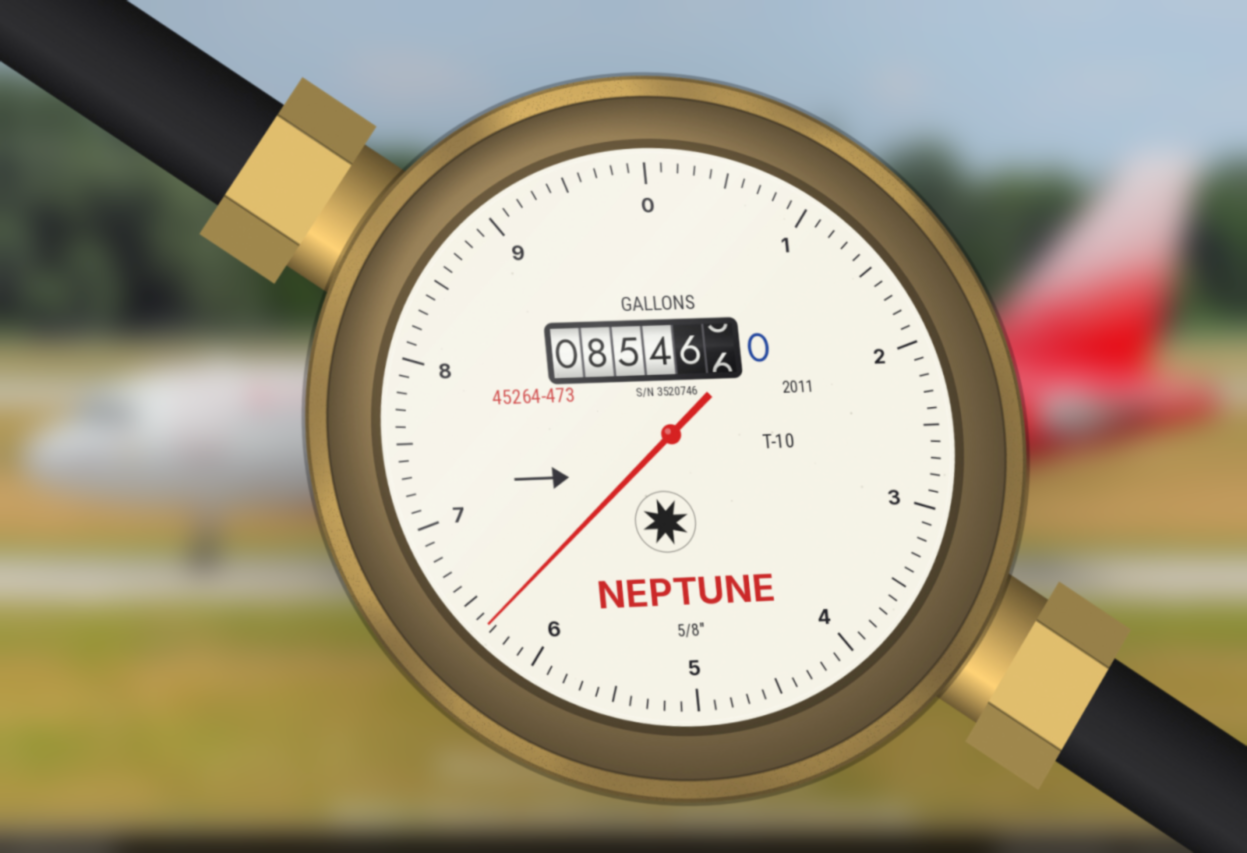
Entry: 854656.3 (gal)
